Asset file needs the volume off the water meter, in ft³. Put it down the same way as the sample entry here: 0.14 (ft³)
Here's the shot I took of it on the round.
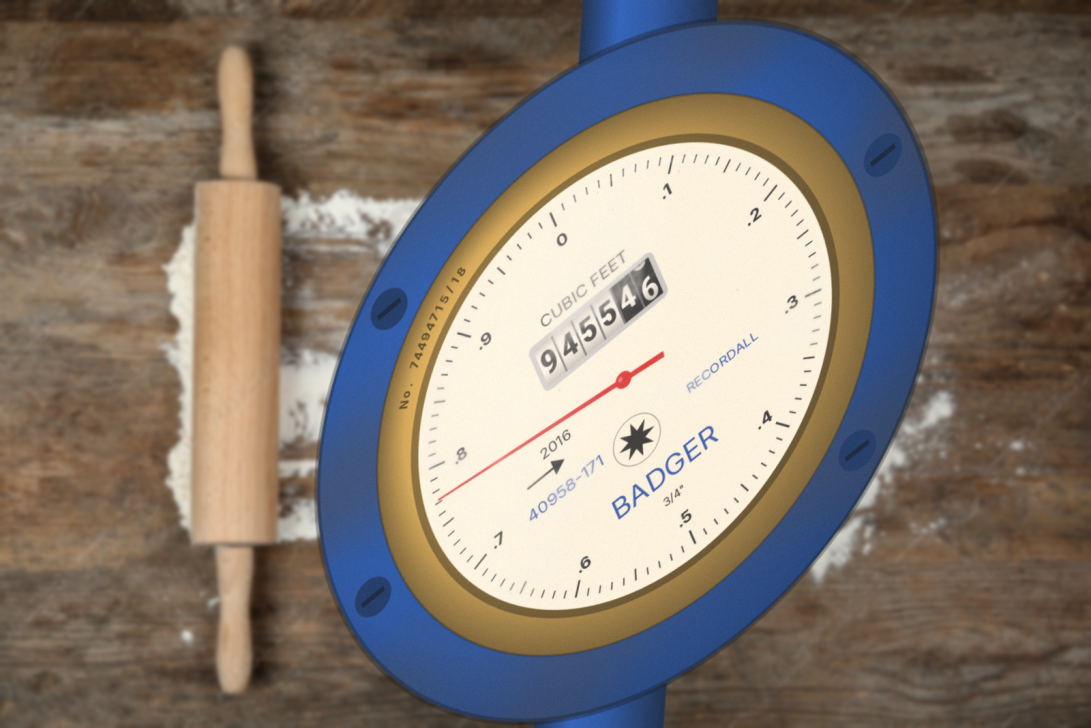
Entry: 945545.77 (ft³)
